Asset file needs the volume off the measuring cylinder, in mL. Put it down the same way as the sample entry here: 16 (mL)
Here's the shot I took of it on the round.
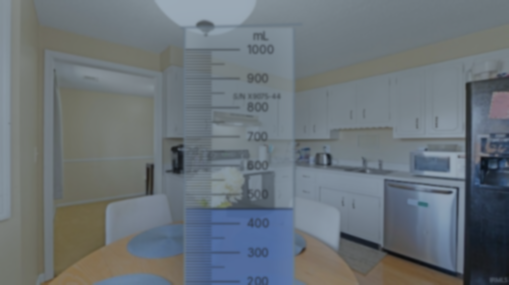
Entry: 450 (mL)
